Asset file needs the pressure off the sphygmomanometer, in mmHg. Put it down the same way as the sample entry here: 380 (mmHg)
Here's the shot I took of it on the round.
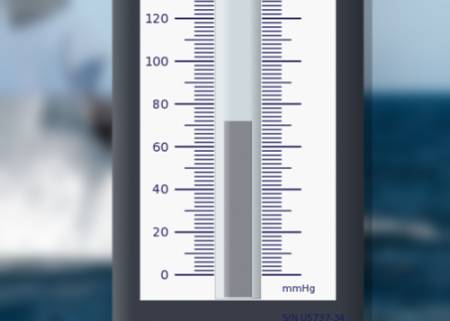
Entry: 72 (mmHg)
